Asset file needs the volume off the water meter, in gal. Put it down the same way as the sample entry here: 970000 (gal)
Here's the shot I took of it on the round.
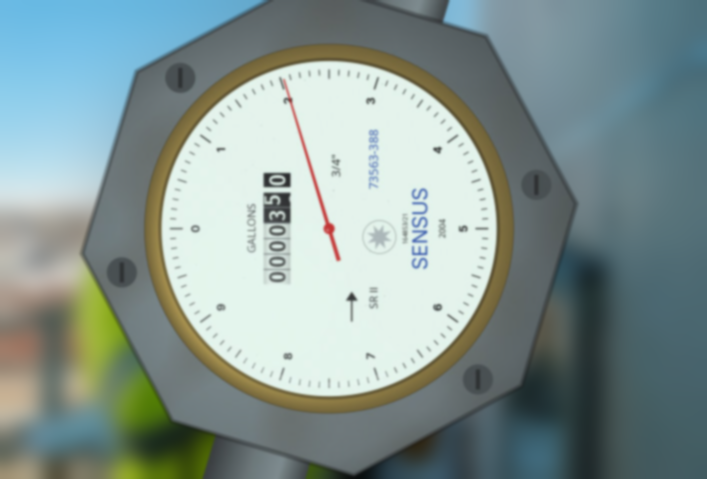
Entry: 352.0 (gal)
